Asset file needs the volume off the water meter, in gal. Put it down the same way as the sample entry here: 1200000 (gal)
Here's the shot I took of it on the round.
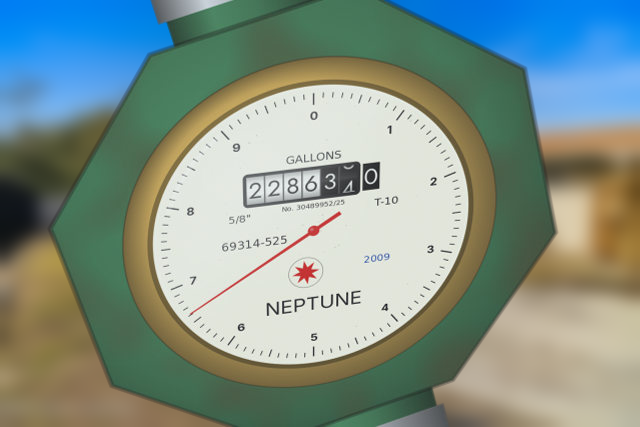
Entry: 2286336.6 (gal)
